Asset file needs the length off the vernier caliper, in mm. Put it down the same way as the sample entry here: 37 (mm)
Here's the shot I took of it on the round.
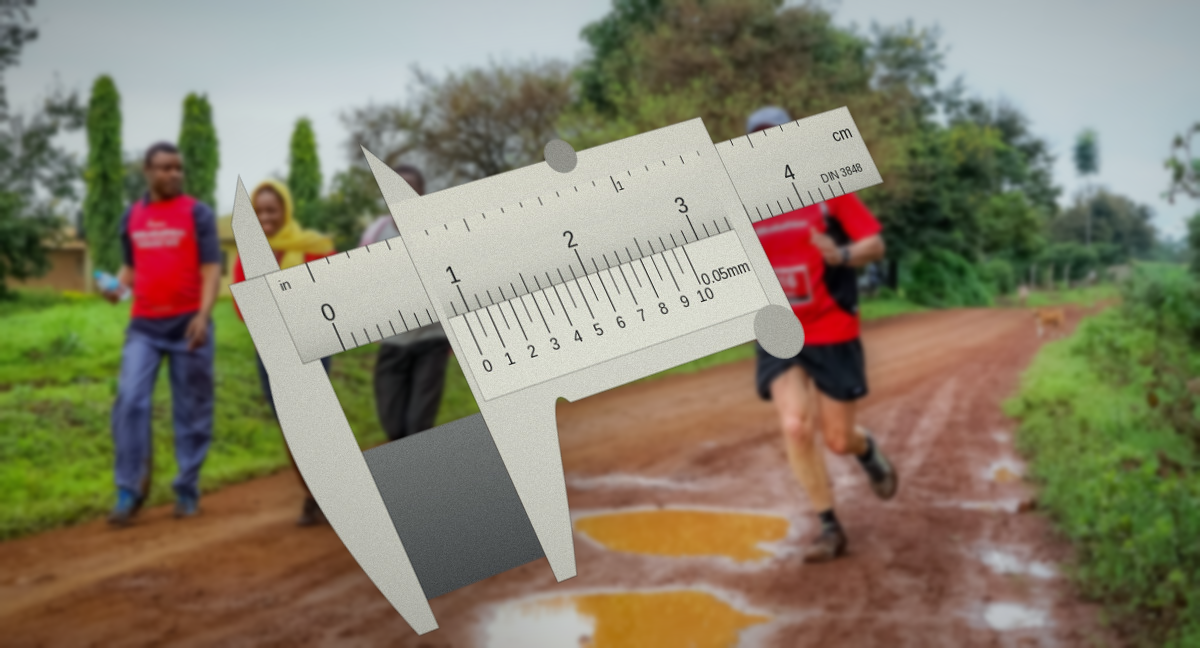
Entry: 9.5 (mm)
